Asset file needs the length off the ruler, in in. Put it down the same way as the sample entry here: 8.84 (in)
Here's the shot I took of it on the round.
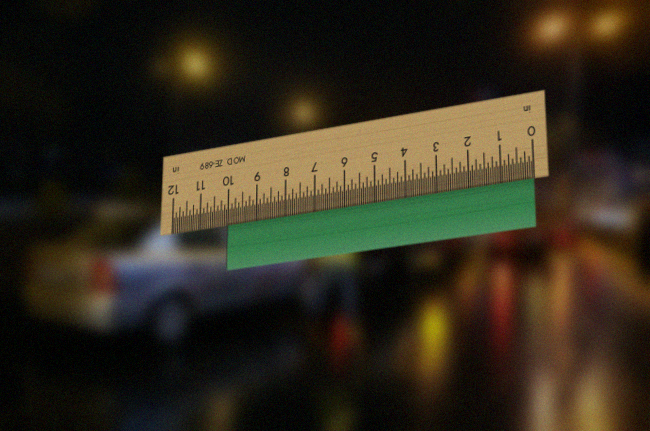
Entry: 10 (in)
